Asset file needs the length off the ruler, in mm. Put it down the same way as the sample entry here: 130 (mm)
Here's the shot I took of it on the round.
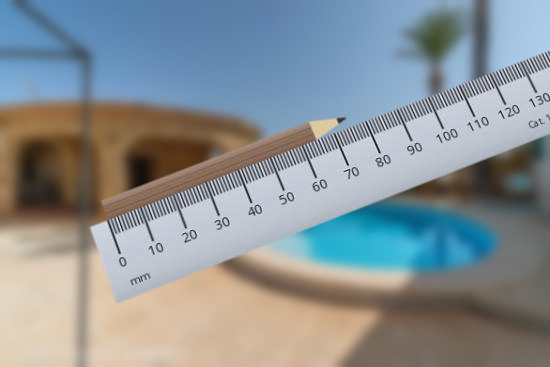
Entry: 75 (mm)
